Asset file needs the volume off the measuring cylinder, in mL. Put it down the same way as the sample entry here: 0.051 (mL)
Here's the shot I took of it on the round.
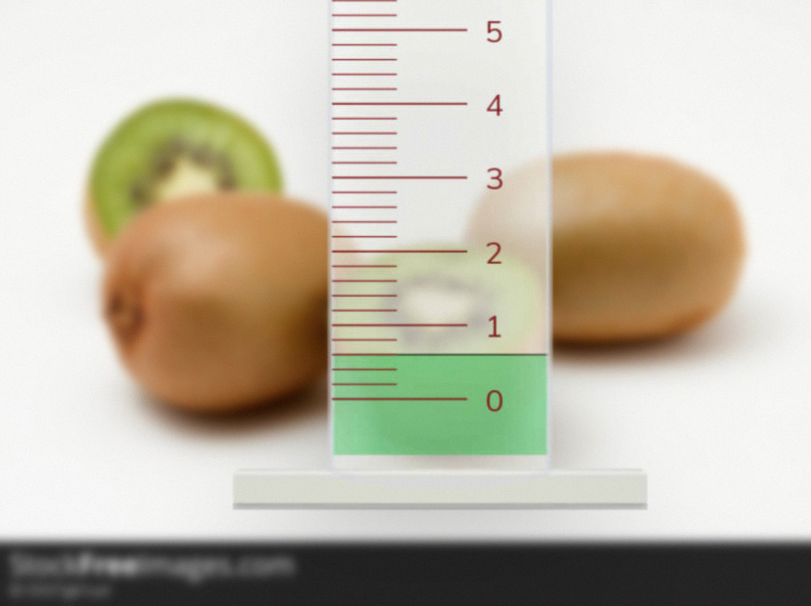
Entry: 0.6 (mL)
